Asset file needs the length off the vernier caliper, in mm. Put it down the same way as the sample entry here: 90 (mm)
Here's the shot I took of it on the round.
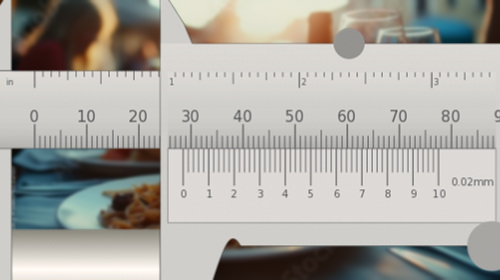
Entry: 28.5 (mm)
